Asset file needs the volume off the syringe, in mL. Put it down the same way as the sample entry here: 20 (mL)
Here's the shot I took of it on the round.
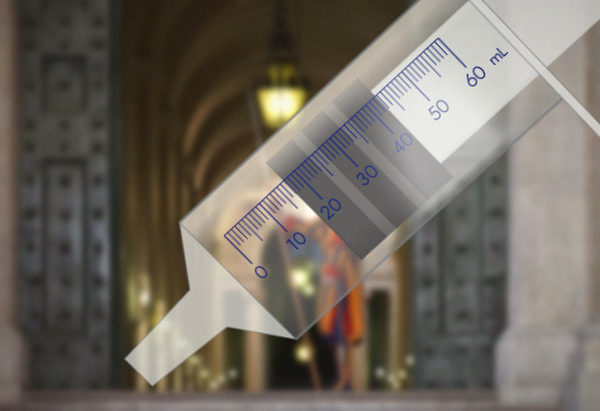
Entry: 17 (mL)
